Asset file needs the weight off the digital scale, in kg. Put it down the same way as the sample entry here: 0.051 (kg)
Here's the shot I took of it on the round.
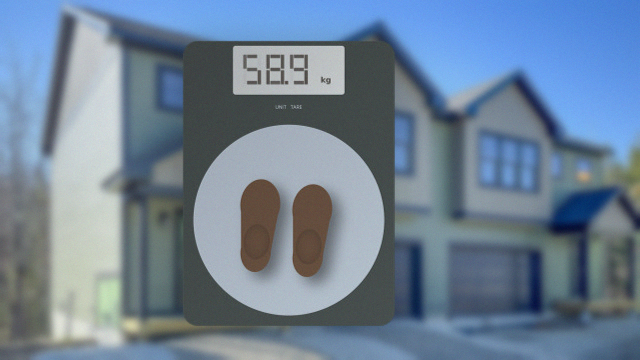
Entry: 58.9 (kg)
